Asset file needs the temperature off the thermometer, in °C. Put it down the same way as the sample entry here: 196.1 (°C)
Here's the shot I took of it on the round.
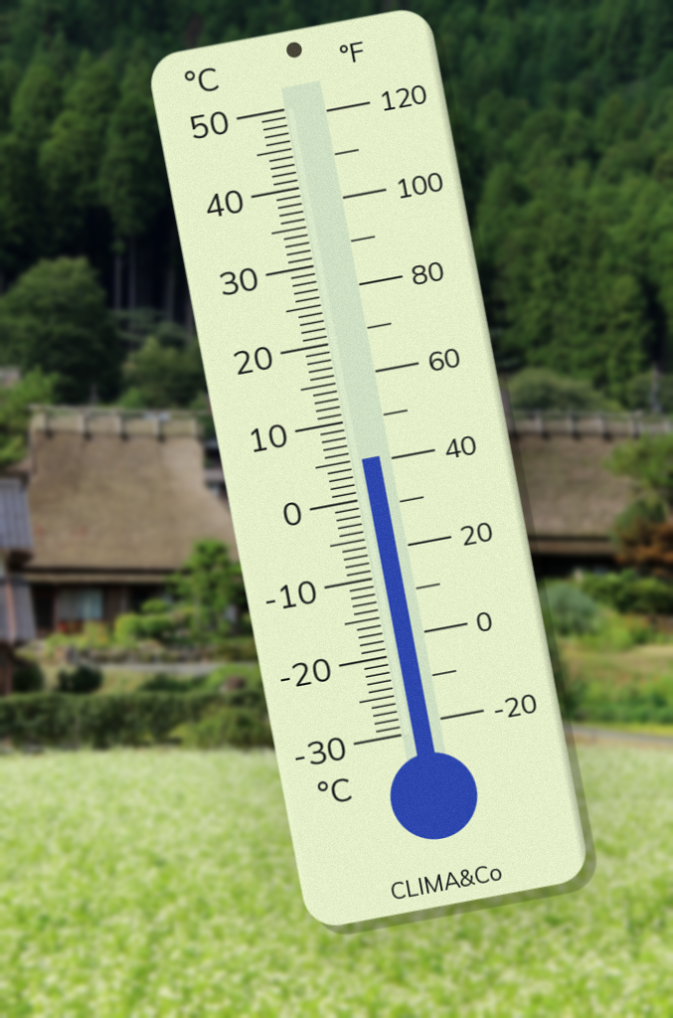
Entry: 5 (°C)
